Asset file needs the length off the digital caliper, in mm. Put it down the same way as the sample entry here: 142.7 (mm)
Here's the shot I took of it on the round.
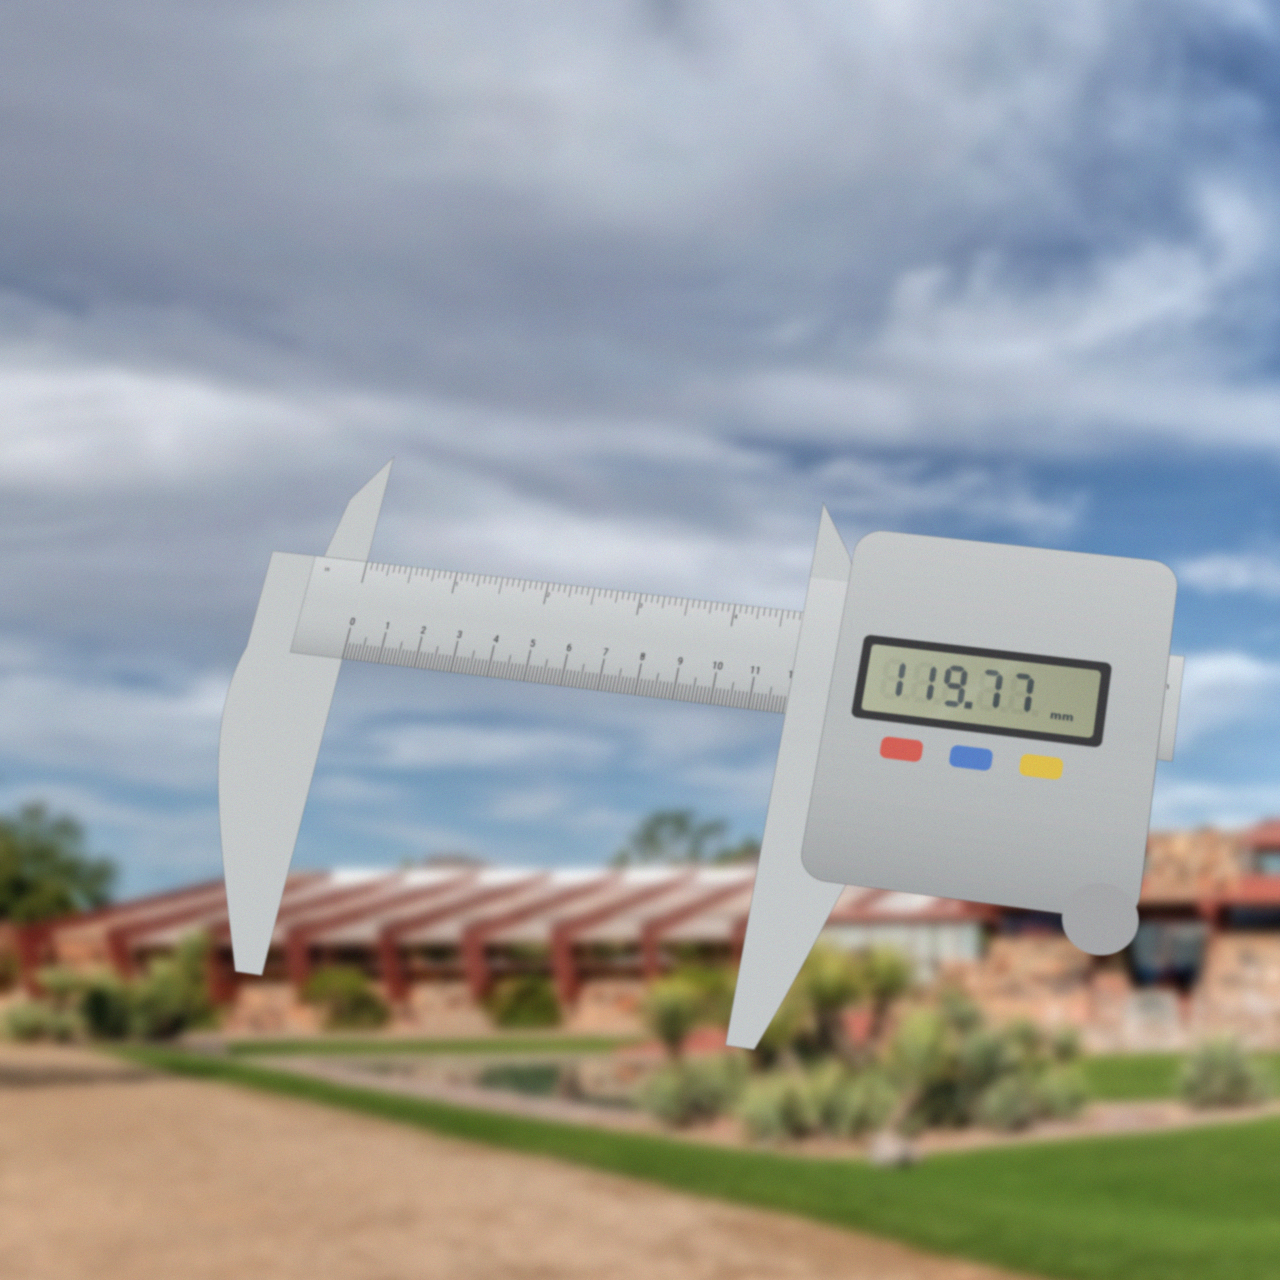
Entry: 119.77 (mm)
